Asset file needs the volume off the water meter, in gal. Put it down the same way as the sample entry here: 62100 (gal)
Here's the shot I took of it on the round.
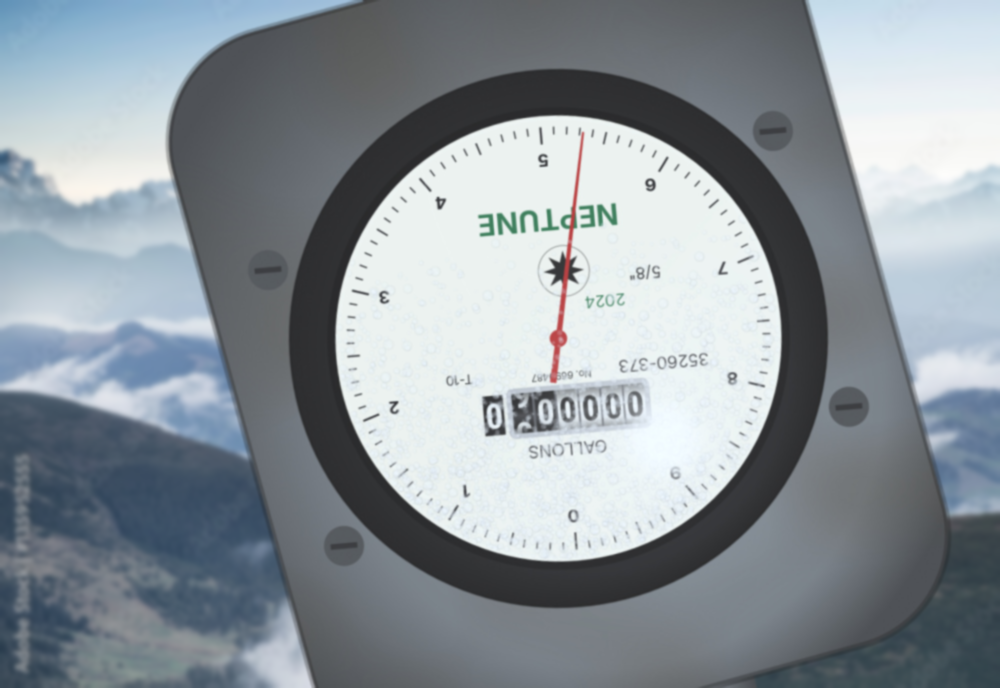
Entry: 55.3 (gal)
